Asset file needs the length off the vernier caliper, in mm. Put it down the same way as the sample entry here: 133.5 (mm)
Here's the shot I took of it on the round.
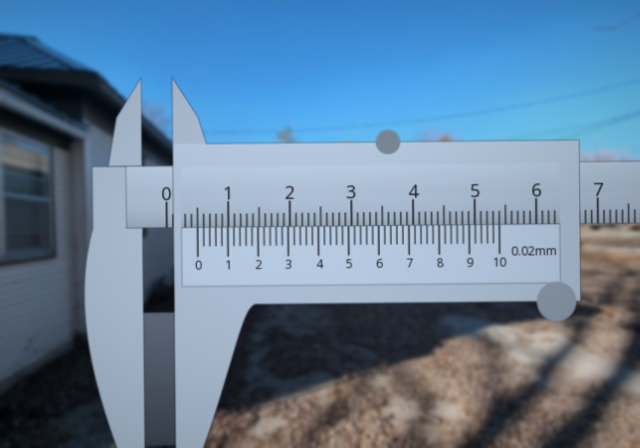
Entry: 5.0 (mm)
